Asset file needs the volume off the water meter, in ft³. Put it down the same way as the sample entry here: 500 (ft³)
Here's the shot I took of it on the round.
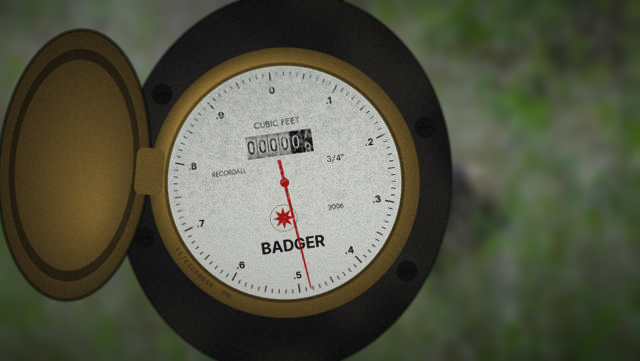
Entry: 7.48 (ft³)
